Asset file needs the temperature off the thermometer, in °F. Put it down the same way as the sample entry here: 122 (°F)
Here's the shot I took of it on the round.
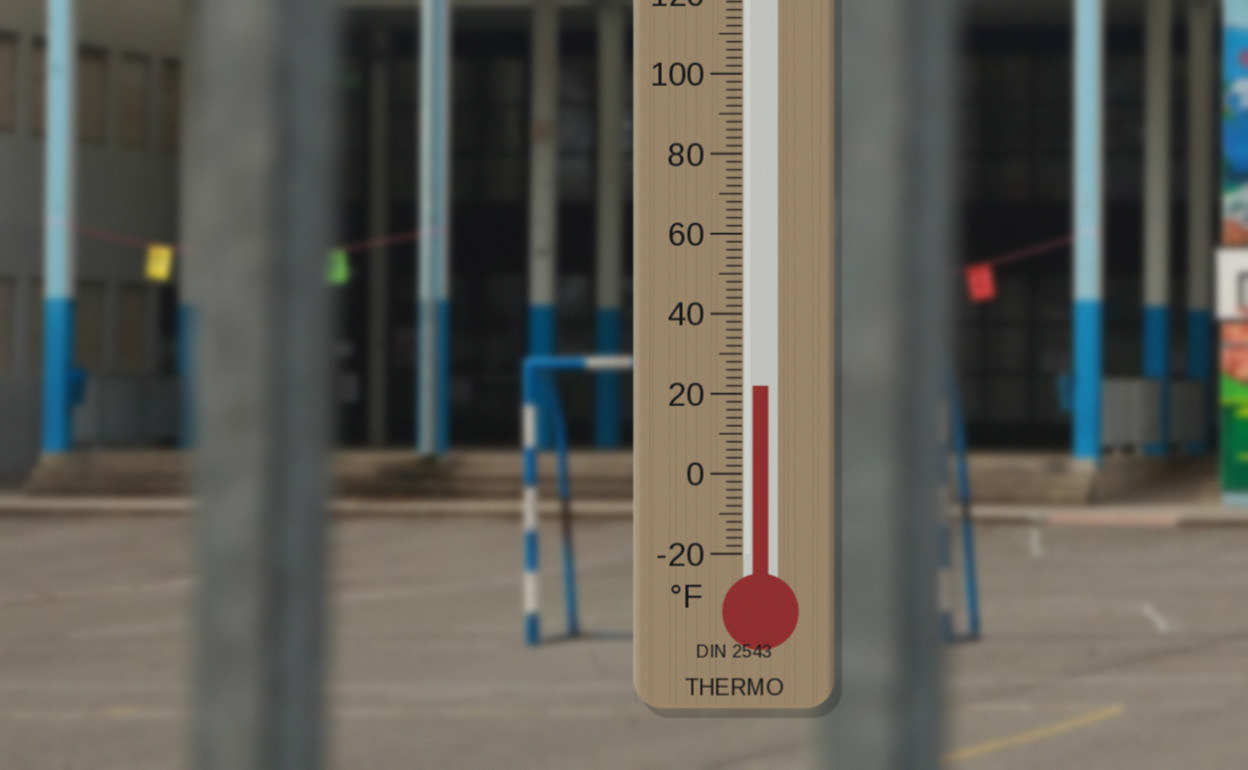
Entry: 22 (°F)
